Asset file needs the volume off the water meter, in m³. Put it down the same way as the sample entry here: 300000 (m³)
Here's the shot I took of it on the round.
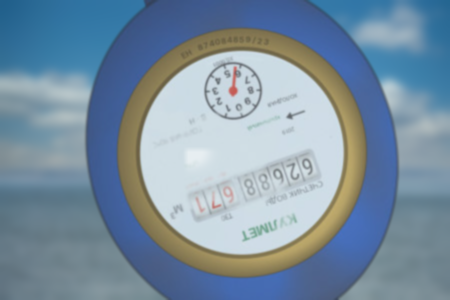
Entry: 62688.6715 (m³)
